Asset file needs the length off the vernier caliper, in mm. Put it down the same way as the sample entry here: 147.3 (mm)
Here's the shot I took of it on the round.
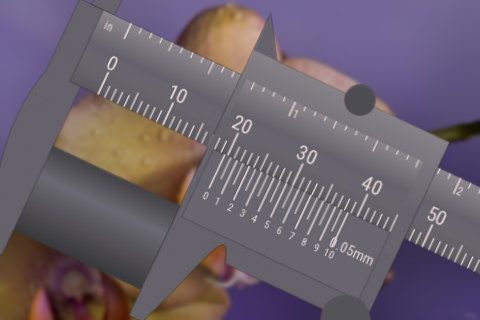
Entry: 19.6 (mm)
